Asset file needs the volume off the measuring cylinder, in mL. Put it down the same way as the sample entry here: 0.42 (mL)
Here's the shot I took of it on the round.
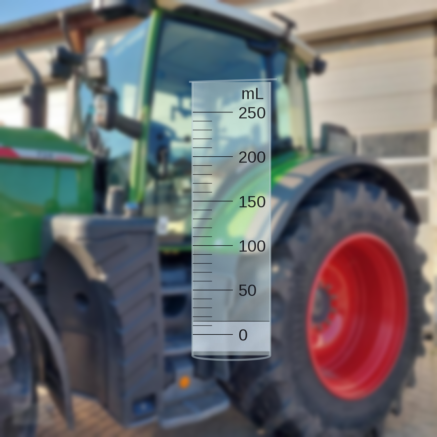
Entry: 15 (mL)
